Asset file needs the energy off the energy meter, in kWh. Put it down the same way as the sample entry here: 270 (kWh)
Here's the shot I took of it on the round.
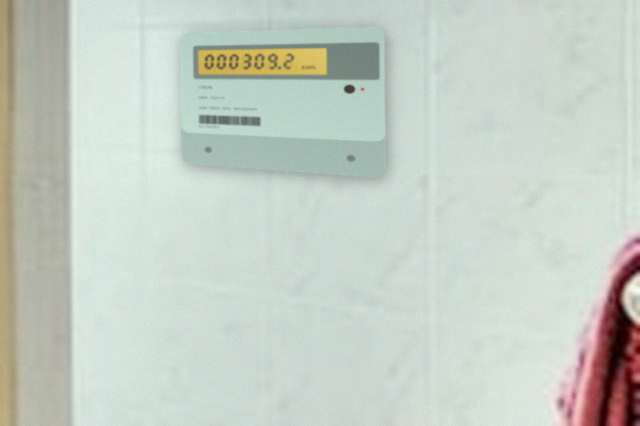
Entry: 309.2 (kWh)
